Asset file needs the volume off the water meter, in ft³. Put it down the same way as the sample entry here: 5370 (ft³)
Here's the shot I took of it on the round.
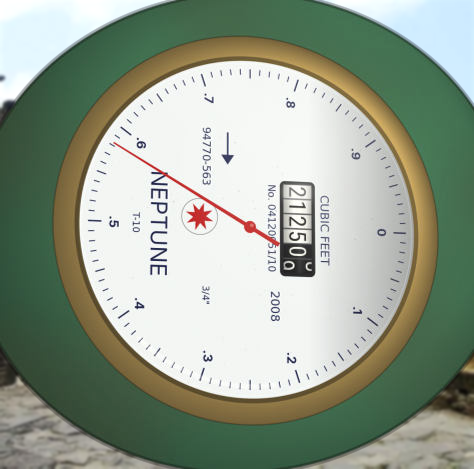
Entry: 212508.58 (ft³)
